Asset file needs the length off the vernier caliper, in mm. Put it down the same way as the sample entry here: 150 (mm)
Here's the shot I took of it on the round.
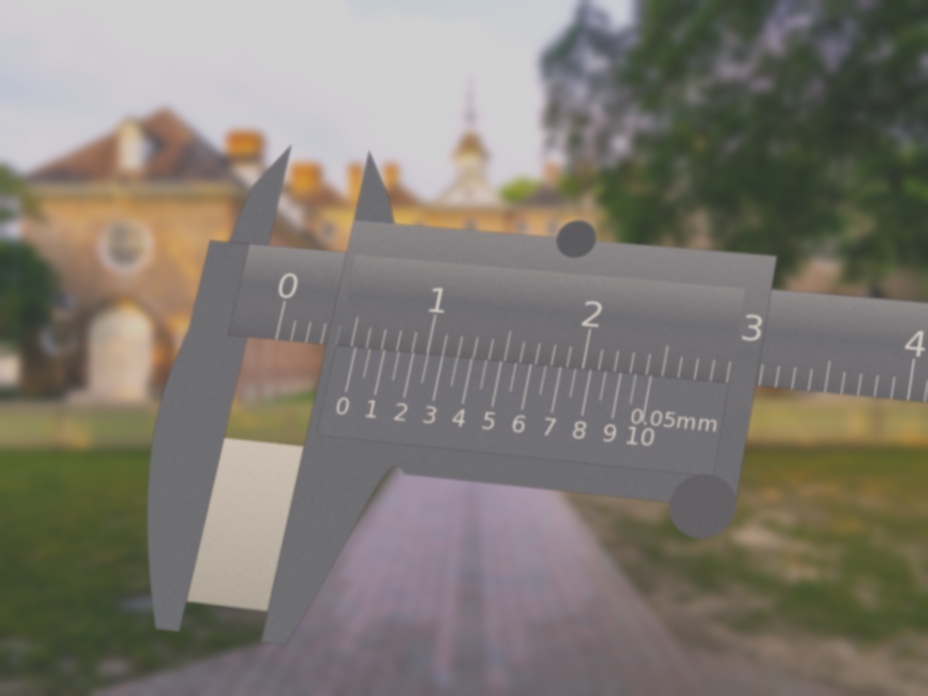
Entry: 5.3 (mm)
